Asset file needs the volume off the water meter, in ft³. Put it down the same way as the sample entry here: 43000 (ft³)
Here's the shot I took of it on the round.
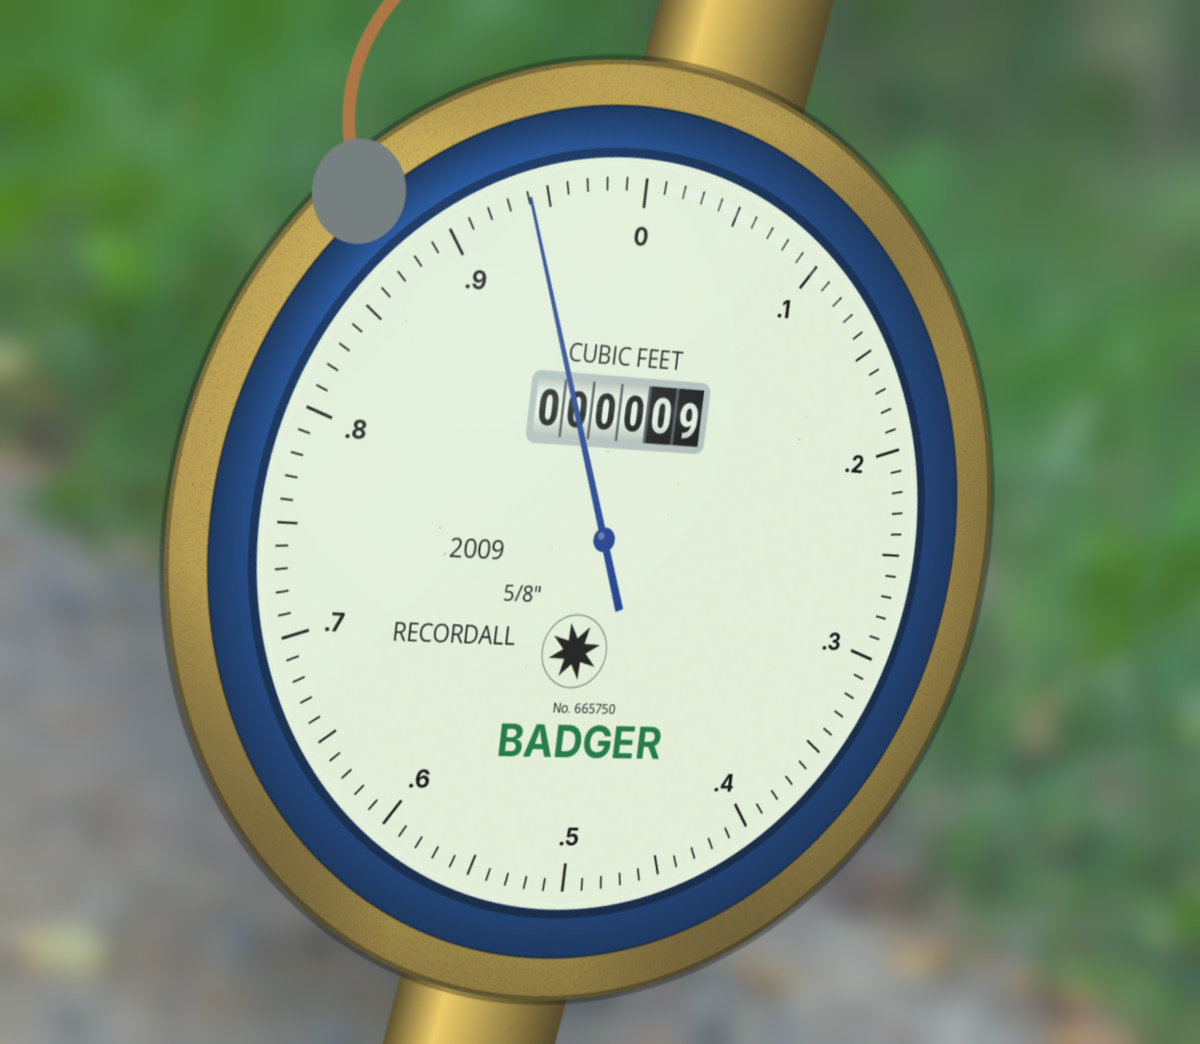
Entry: 8.94 (ft³)
